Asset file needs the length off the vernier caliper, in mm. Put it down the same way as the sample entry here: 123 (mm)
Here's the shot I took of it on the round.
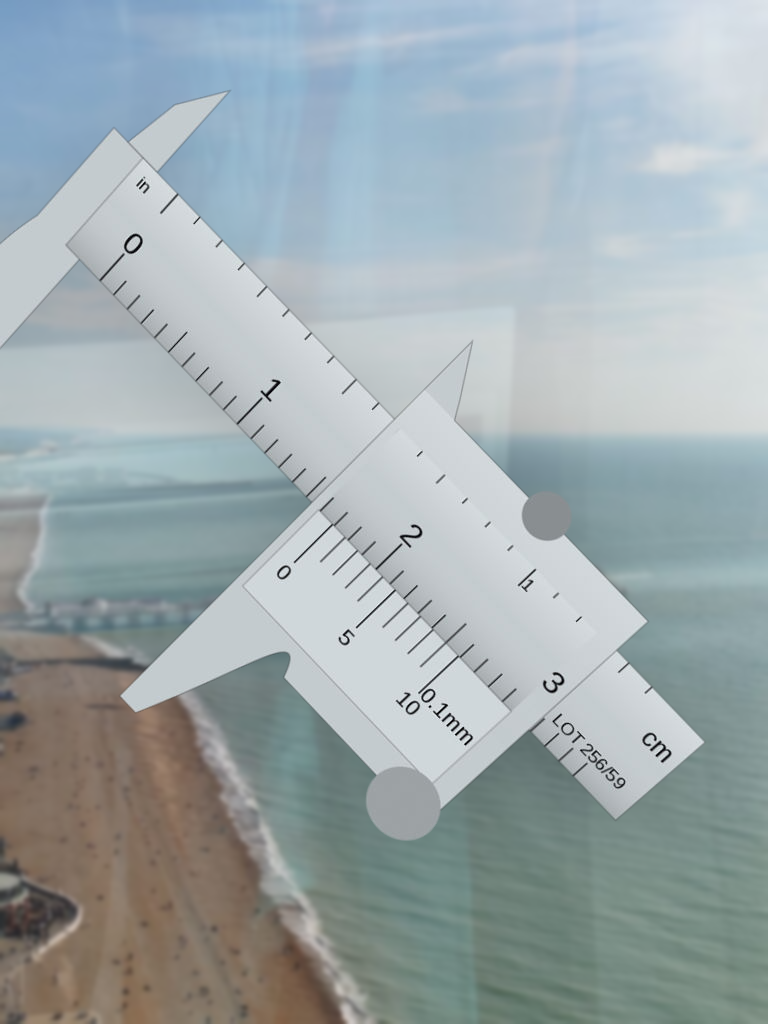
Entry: 16.9 (mm)
